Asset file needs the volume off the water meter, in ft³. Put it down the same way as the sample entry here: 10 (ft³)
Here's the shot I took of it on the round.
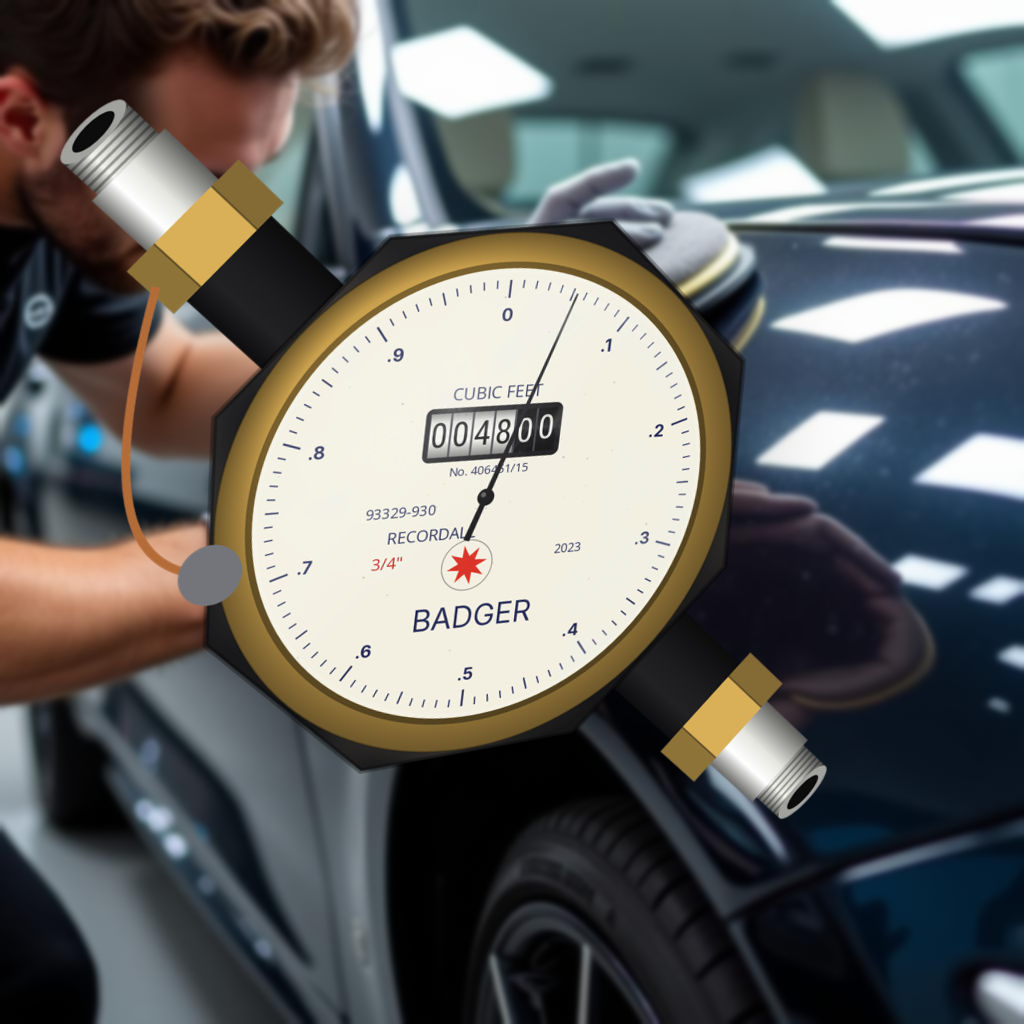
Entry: 4800.05 (ft³)
